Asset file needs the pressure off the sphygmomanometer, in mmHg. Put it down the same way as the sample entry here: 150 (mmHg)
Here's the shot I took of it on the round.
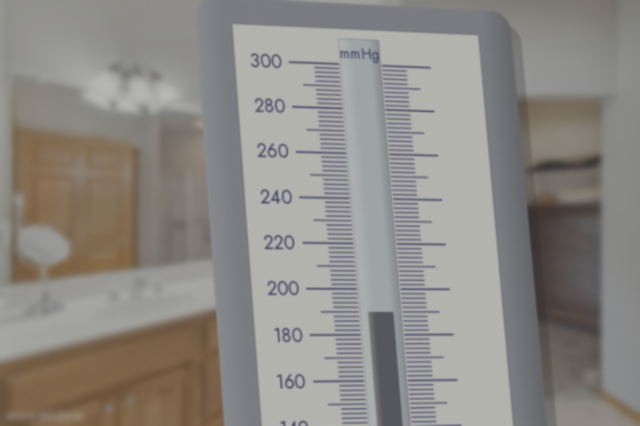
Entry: 190 (mmHg)
